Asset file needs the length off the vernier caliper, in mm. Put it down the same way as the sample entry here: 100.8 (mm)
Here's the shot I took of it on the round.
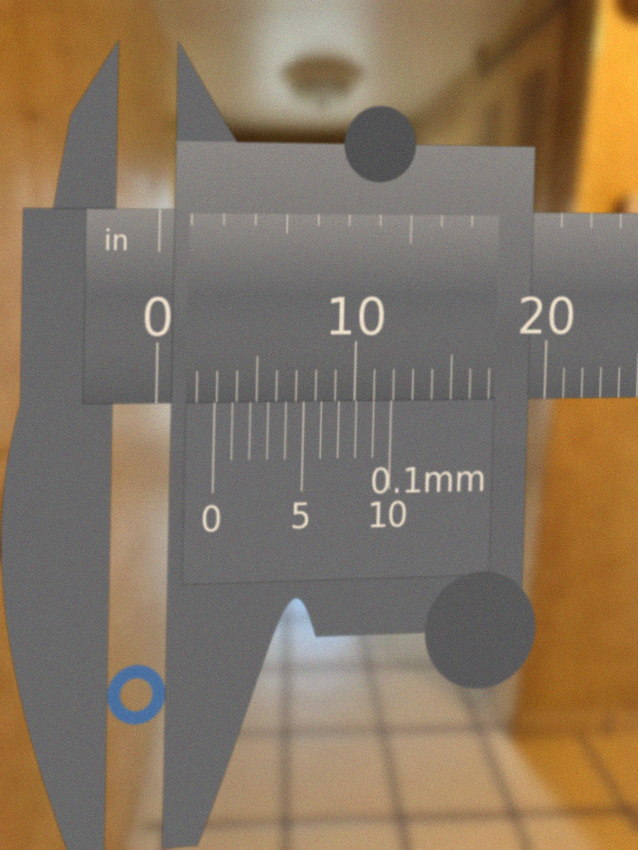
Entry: 2.9 (mm)
